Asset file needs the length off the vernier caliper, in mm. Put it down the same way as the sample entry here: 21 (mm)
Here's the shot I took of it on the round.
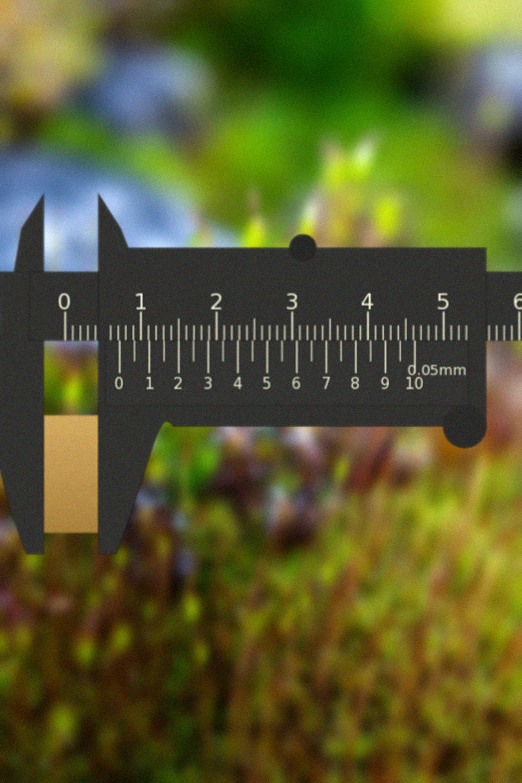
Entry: 7.2 (mm)
